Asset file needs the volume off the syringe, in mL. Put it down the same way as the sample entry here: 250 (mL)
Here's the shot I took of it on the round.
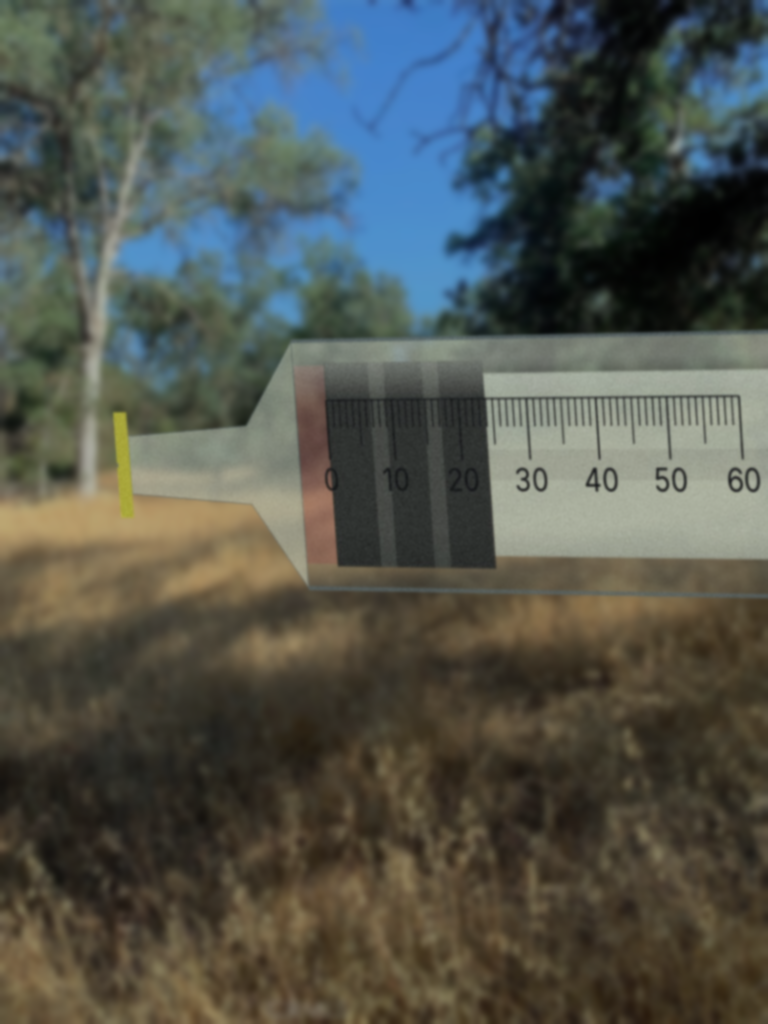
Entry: 0 (mL)
